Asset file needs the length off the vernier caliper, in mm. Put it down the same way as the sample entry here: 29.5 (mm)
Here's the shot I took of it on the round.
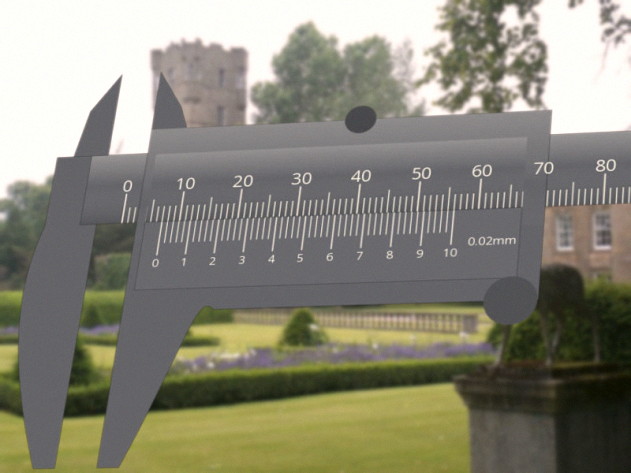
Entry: 7.0 (mm)
